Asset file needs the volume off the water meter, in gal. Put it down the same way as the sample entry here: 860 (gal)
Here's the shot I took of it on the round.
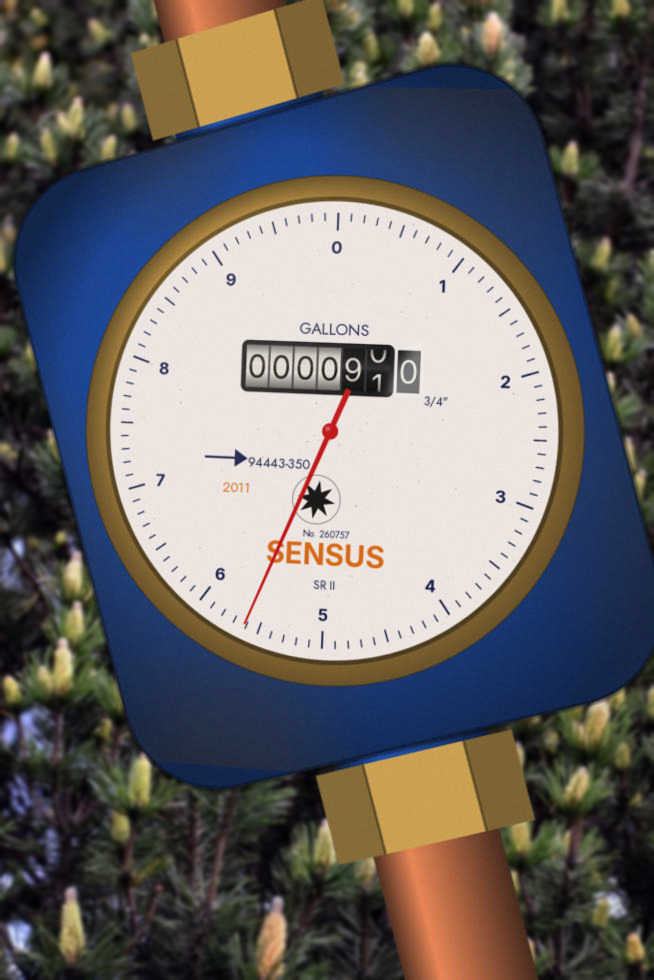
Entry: 905.6 (gal)
